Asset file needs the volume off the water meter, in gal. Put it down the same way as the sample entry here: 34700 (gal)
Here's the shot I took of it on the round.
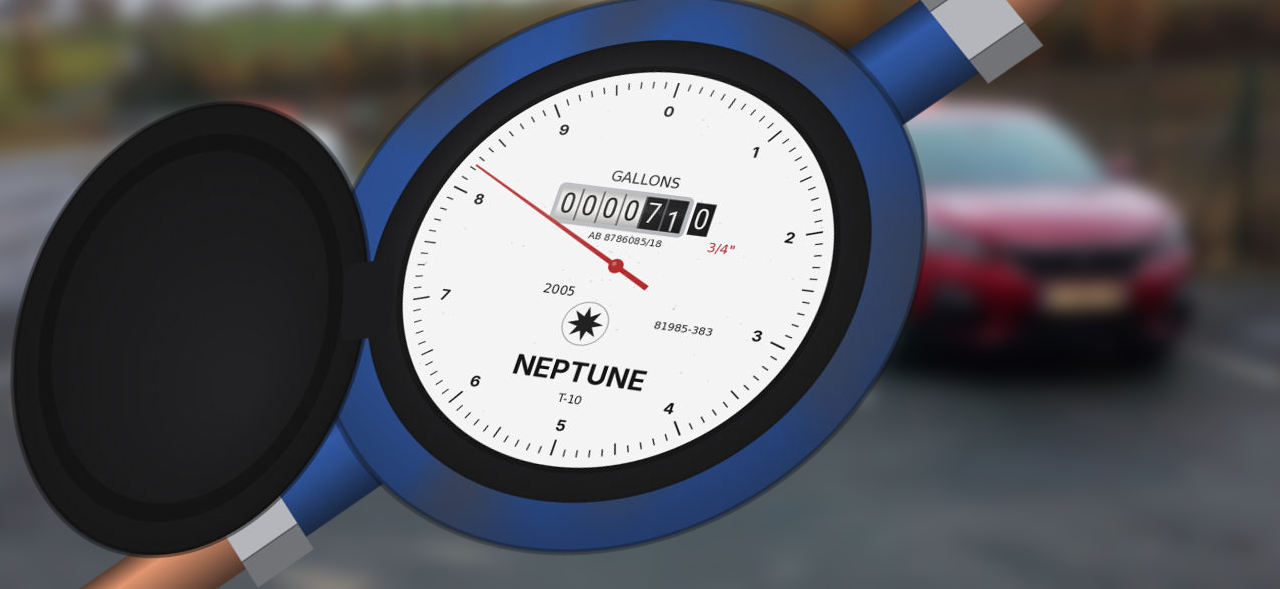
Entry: 708.2 (gal)
